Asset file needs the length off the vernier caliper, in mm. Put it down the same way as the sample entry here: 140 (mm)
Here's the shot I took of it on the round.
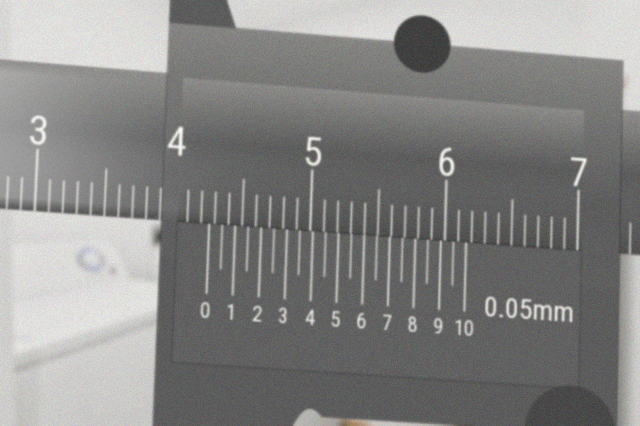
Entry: 42.6 (mm)
